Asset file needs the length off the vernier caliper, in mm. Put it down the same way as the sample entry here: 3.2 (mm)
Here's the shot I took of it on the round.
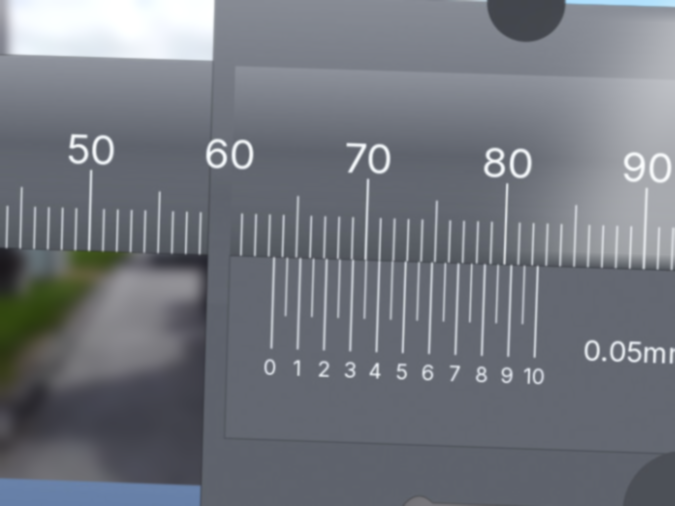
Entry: 63.4 (mm)
